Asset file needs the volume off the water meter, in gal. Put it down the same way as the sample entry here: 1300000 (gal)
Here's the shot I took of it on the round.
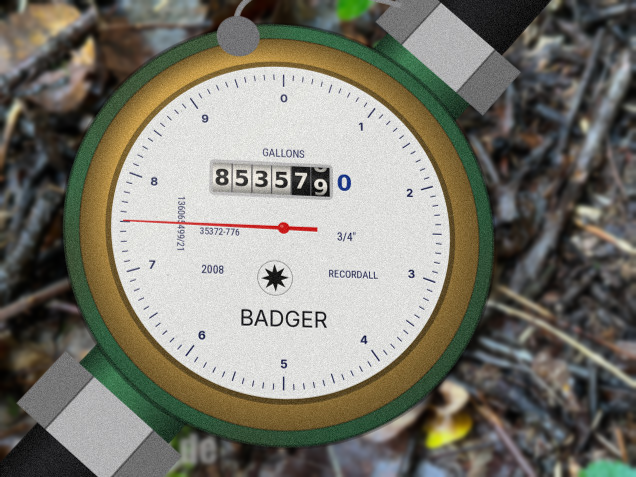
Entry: 8535787.5 (gal)
